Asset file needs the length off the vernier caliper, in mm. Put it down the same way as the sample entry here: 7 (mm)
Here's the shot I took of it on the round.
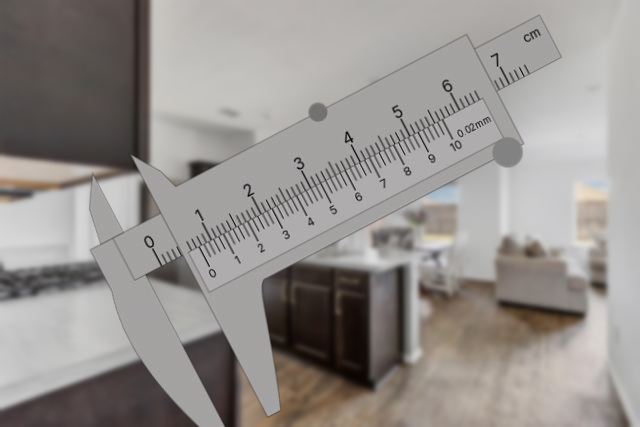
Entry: 7.5 (mm)
